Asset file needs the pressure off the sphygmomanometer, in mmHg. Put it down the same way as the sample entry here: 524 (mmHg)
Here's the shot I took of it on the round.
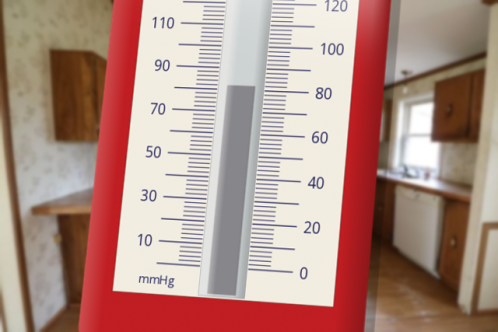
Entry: 82 (mmHg)
